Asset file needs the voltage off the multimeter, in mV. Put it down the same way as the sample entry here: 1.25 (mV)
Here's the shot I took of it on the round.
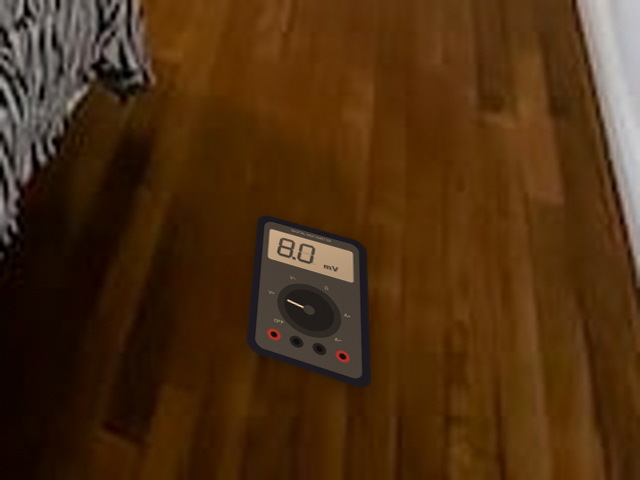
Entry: 8.0 (mV)
